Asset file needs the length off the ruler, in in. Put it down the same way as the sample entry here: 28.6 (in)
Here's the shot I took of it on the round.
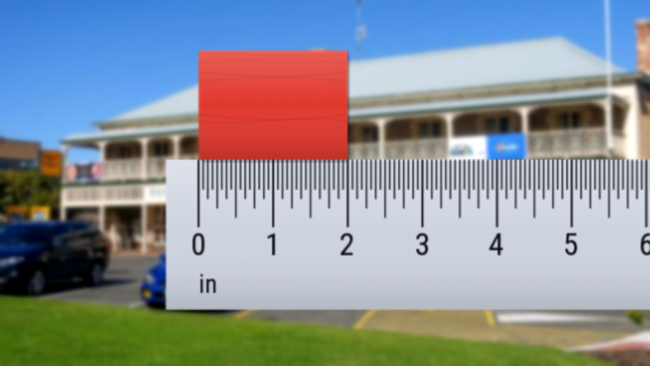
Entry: 2 (in)
